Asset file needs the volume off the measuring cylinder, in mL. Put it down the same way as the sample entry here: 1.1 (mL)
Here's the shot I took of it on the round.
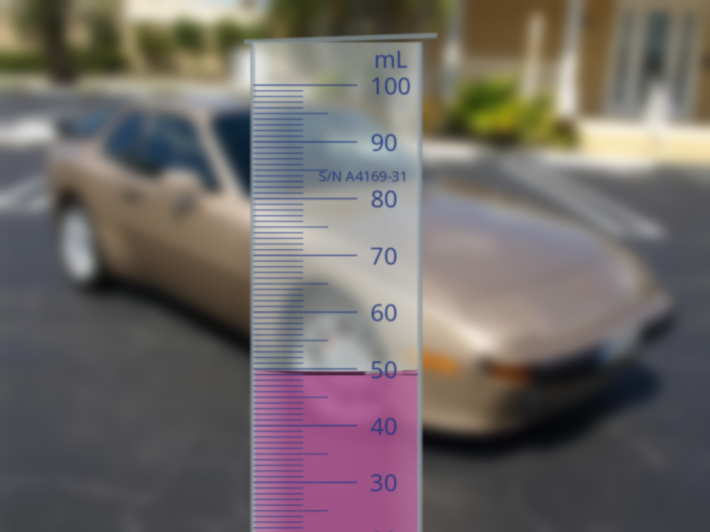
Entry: 49 (mL)
